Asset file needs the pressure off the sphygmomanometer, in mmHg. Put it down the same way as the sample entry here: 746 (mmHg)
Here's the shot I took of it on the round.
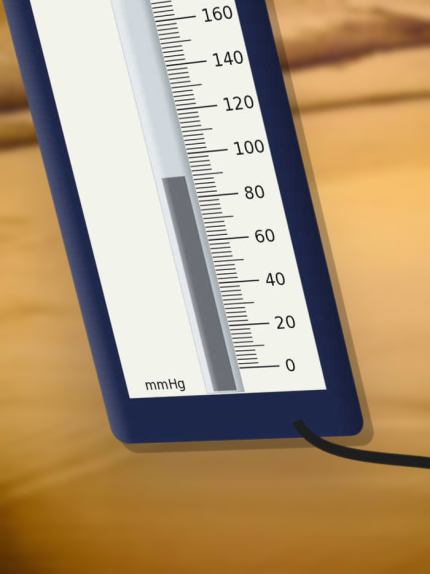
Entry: 90 (mmHg)
